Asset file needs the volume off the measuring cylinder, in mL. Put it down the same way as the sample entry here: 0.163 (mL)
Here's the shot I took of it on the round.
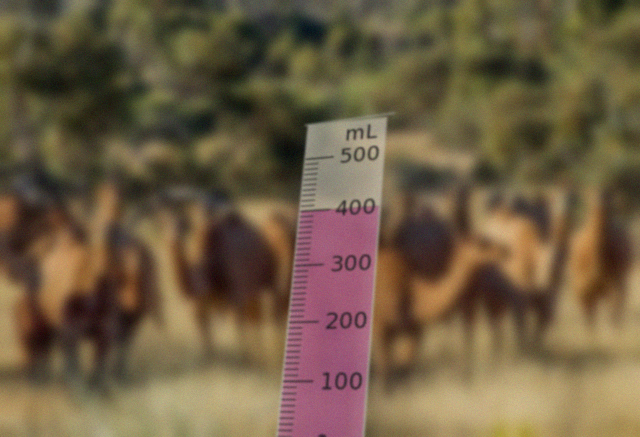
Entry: 400 (mL)
